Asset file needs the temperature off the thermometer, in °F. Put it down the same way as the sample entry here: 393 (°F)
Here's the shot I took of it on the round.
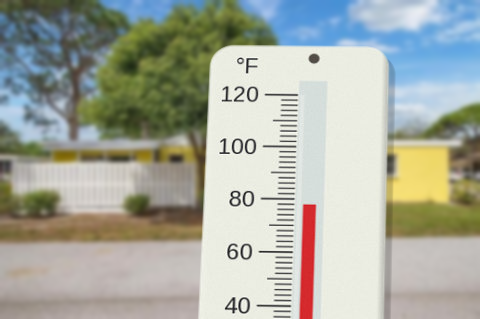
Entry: 78 (°F)
